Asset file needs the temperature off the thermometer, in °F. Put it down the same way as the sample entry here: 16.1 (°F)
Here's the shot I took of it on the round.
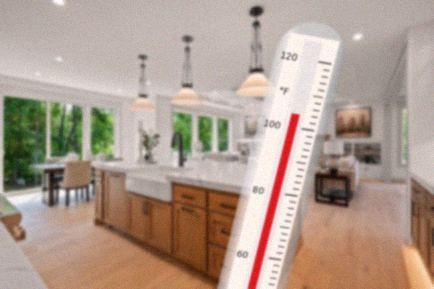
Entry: 104 (°F)
